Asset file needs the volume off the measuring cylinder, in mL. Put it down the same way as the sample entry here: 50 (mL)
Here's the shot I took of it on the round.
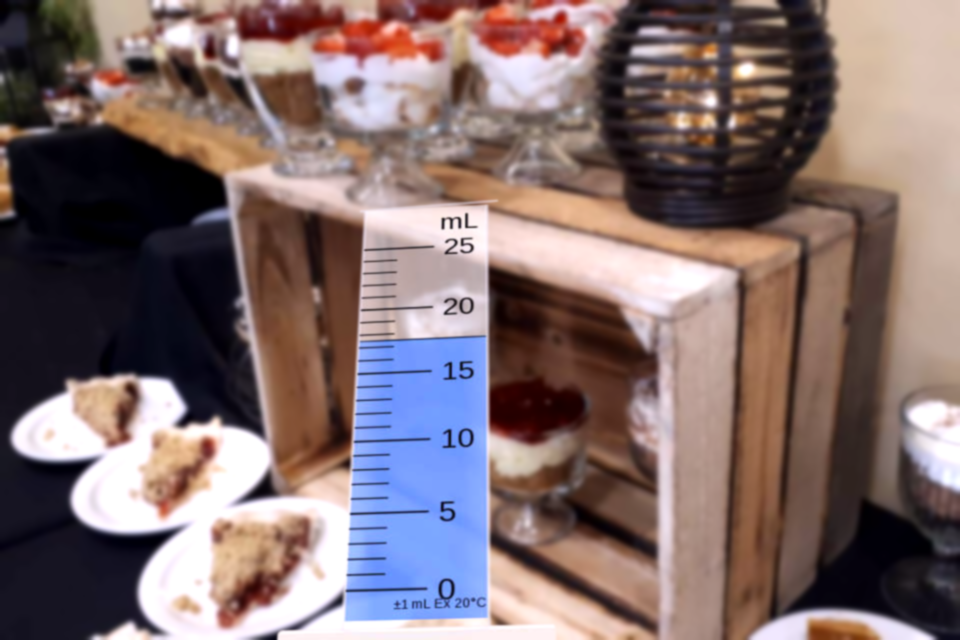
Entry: 17.5 (mL)
